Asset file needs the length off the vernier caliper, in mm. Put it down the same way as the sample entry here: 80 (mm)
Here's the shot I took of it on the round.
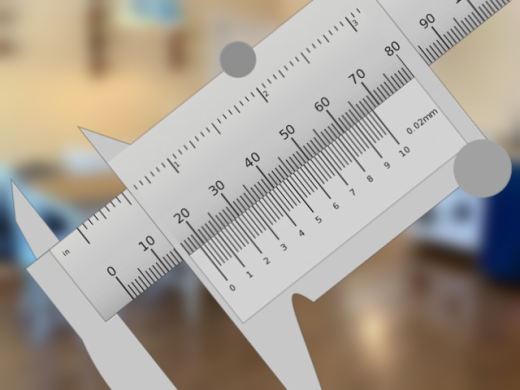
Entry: 19.0 (mm)
